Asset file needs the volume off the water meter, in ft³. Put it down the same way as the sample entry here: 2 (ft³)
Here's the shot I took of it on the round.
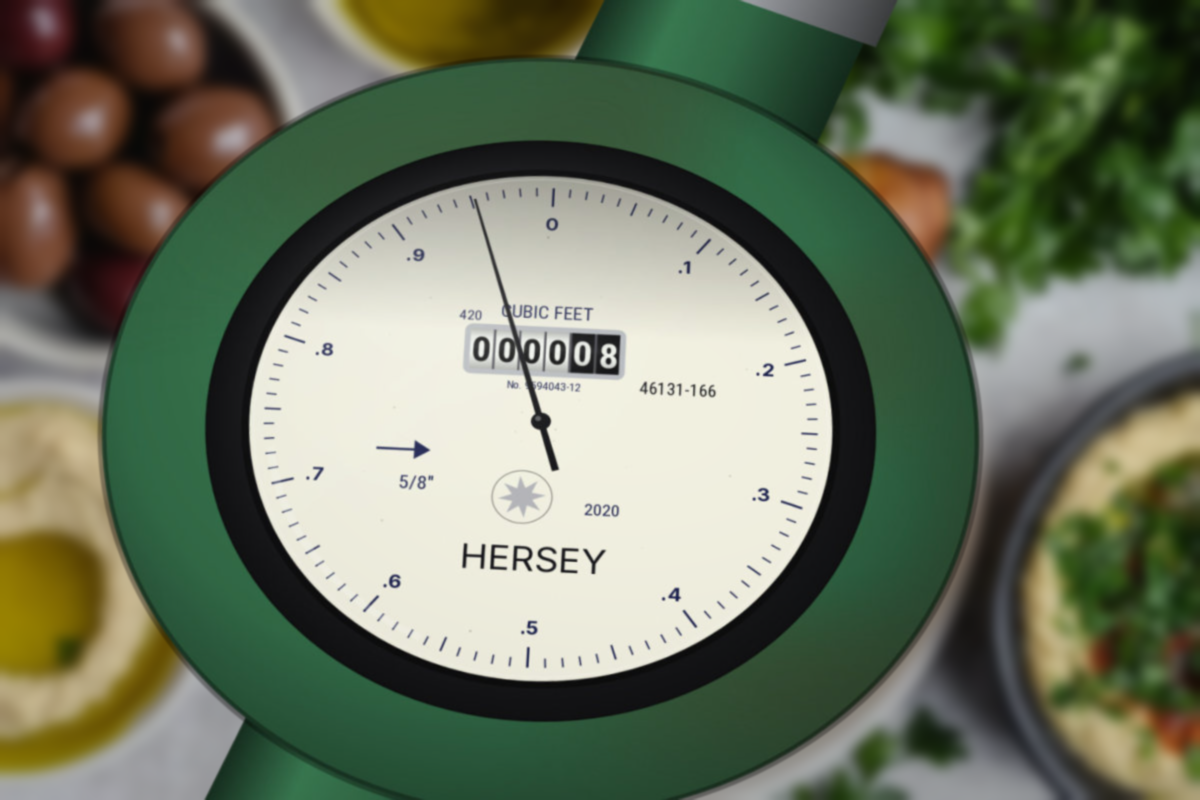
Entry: 7.95 (ft³)
